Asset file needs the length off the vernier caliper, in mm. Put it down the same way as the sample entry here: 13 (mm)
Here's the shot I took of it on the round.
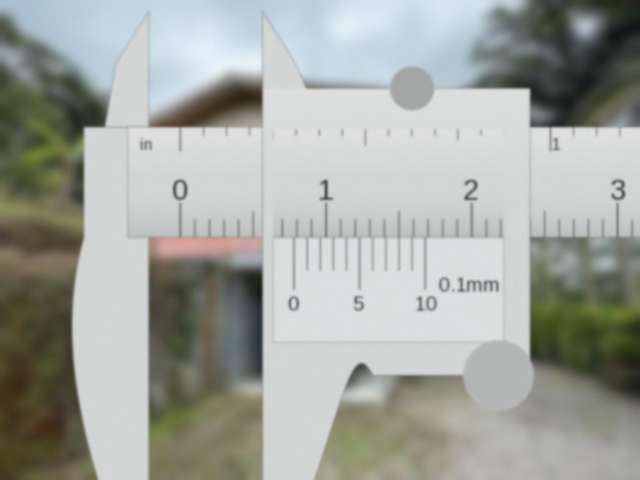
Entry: 7.8 (mm)
